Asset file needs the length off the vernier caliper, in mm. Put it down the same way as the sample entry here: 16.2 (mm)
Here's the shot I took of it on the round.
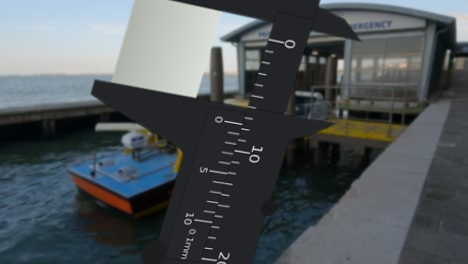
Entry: 7.6 (mm)
